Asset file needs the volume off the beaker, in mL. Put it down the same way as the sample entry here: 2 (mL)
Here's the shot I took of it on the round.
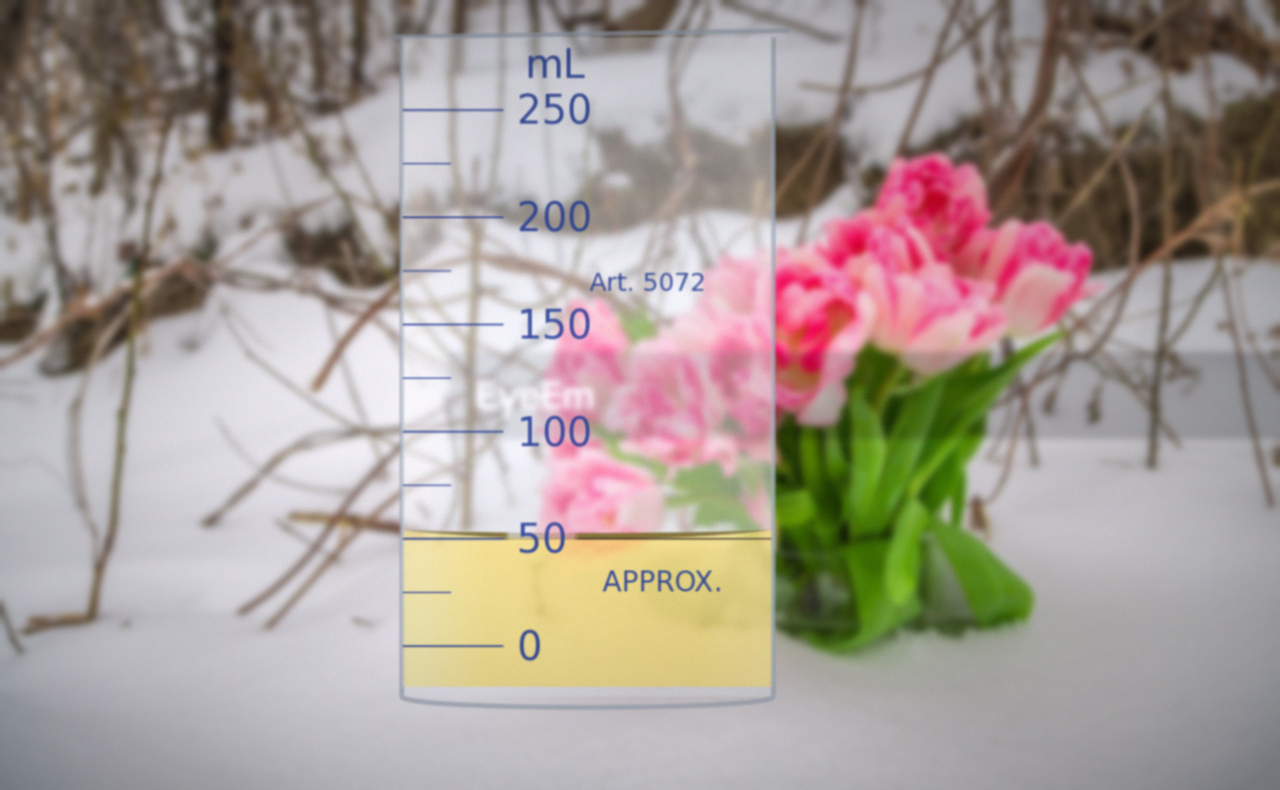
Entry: 50 (mL)
